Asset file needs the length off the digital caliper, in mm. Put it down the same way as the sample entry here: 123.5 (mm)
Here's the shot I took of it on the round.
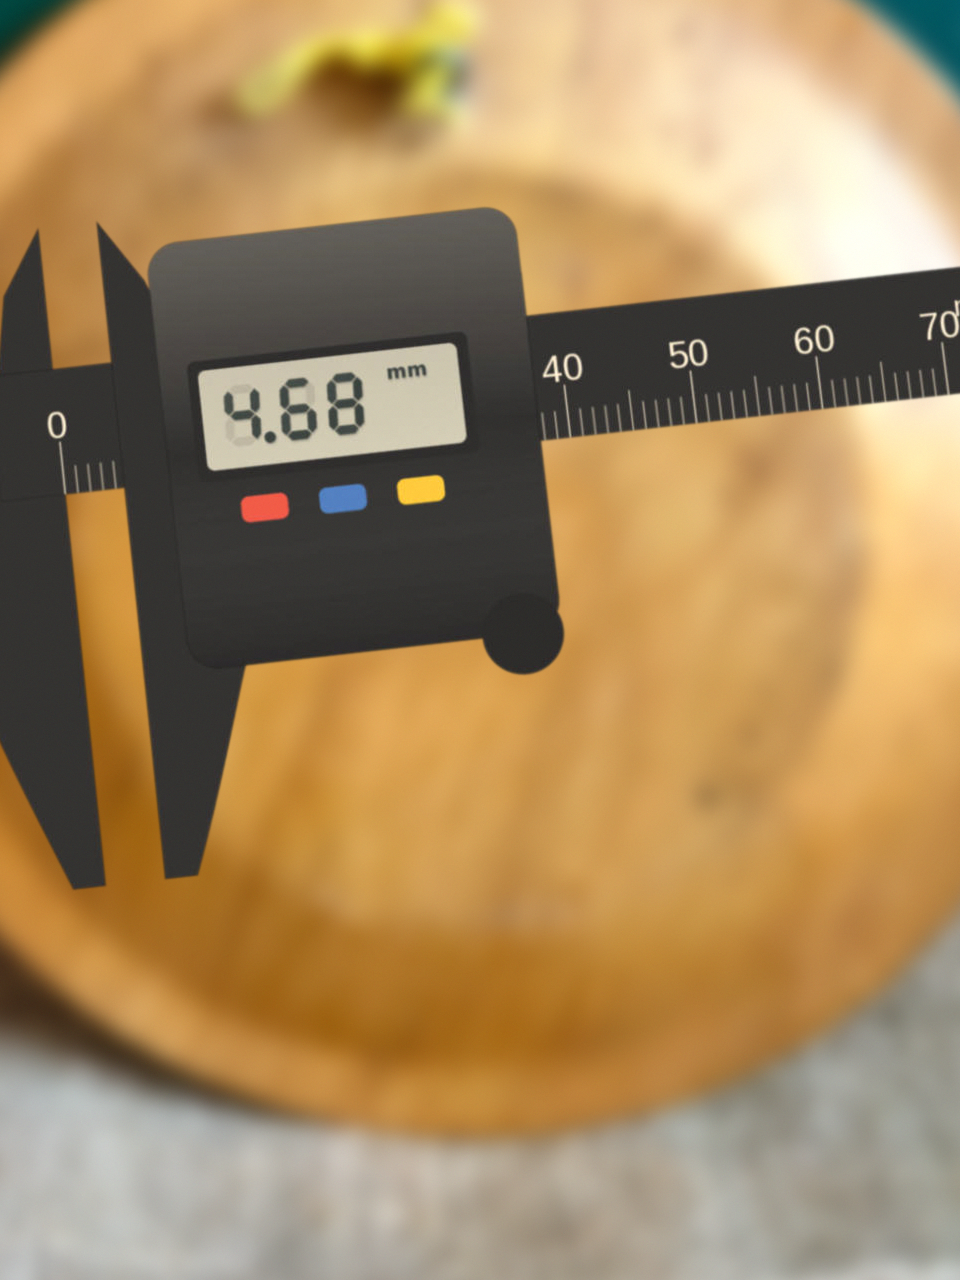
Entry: 4.68 (mm)
